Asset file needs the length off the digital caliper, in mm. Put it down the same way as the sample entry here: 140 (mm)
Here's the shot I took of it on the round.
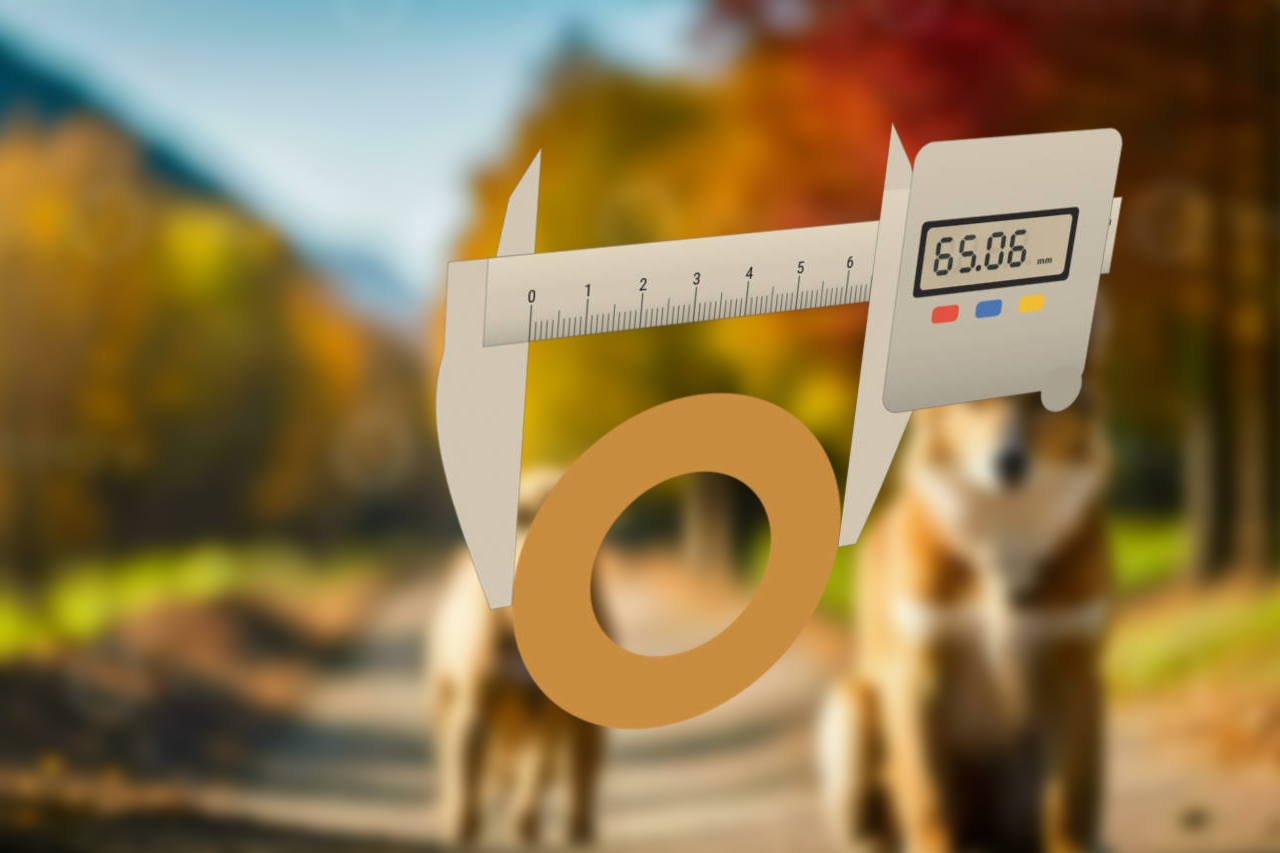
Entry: 65.06 (mm)
